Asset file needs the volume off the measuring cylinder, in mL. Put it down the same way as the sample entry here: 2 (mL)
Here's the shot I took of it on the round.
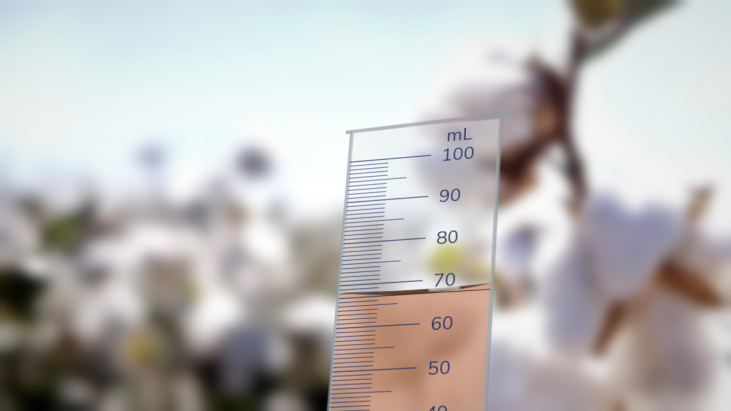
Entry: 67 (mL)
